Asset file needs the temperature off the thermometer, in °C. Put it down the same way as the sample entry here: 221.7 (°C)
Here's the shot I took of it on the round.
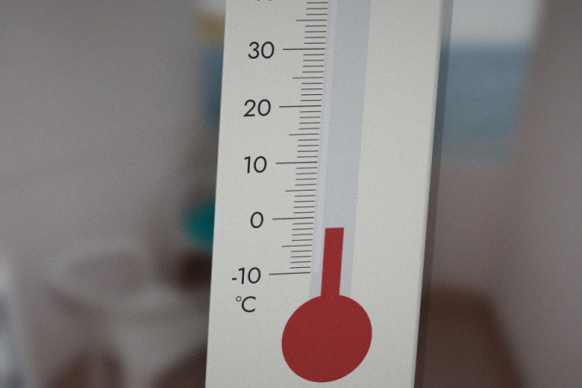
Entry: -2 (°C)
